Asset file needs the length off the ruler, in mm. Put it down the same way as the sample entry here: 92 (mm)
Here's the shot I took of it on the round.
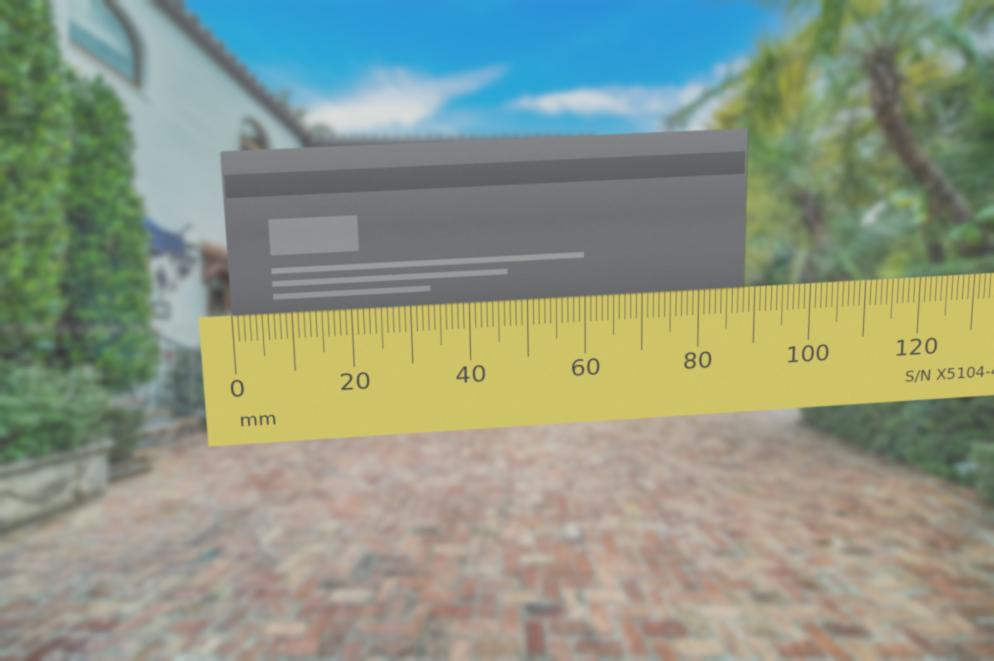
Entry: 88 (mm)
